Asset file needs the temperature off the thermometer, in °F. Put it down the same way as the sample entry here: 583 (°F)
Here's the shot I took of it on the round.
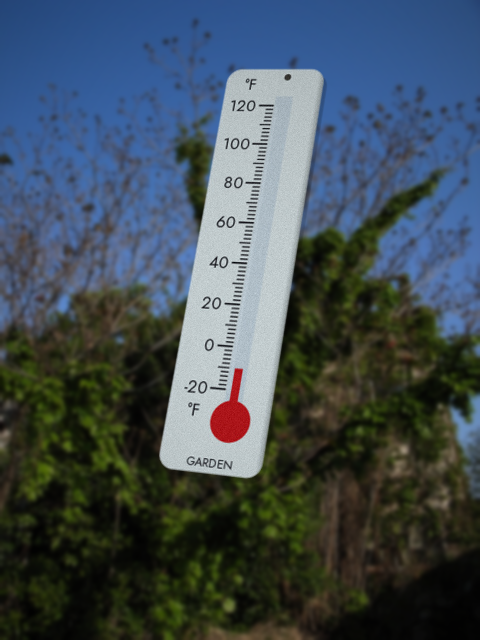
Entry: -10 (°F)
